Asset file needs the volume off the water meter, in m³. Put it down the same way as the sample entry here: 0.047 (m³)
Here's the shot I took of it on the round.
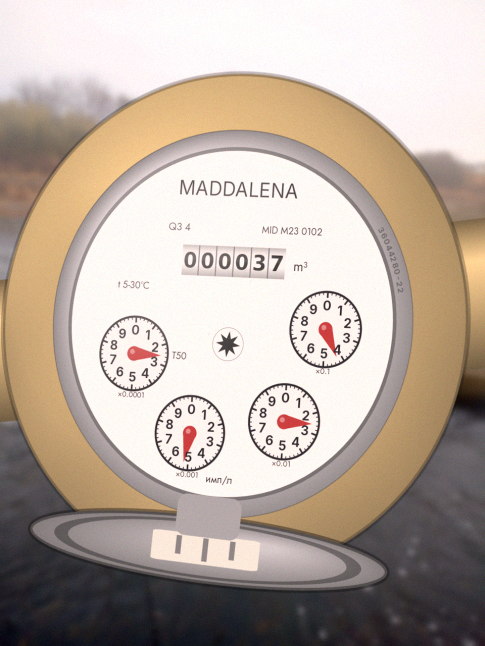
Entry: 37.4252 (m³)
